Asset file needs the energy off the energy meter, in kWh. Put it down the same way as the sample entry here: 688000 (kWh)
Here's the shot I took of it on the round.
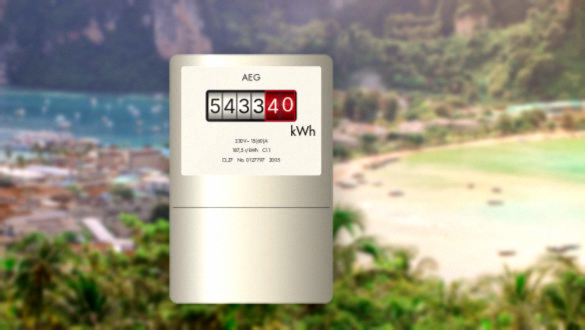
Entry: 5433.40 (kWh)
